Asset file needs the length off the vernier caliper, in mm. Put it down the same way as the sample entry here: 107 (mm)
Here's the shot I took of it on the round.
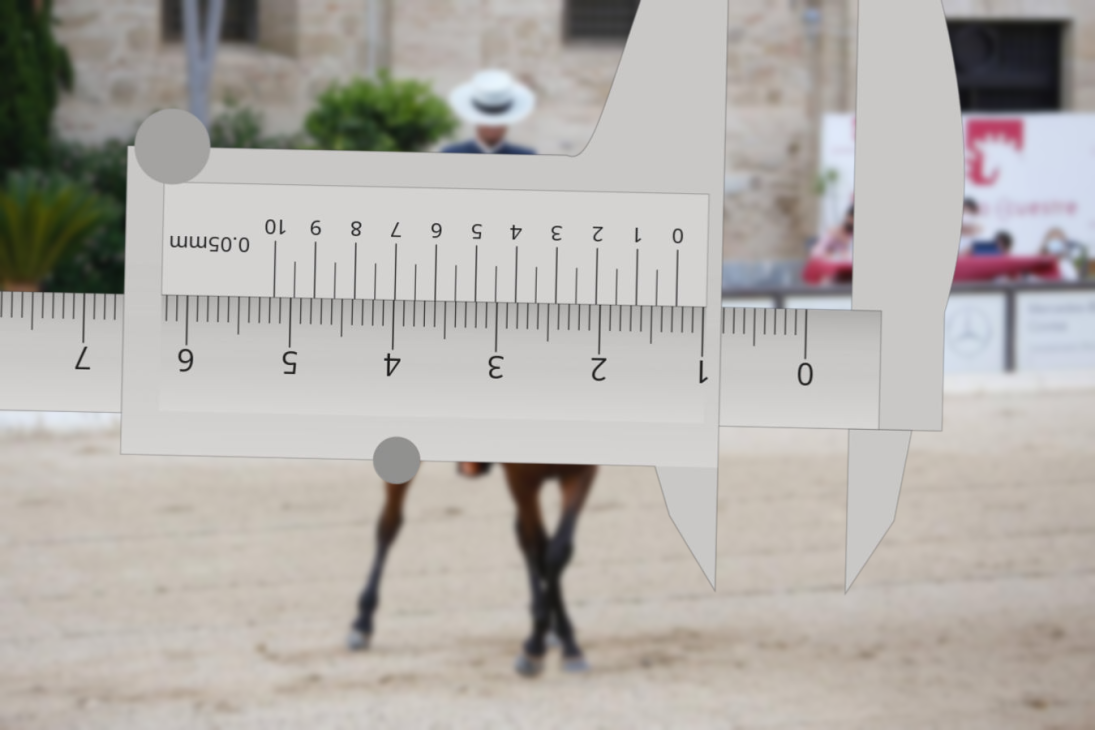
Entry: 12.6 (mm)
